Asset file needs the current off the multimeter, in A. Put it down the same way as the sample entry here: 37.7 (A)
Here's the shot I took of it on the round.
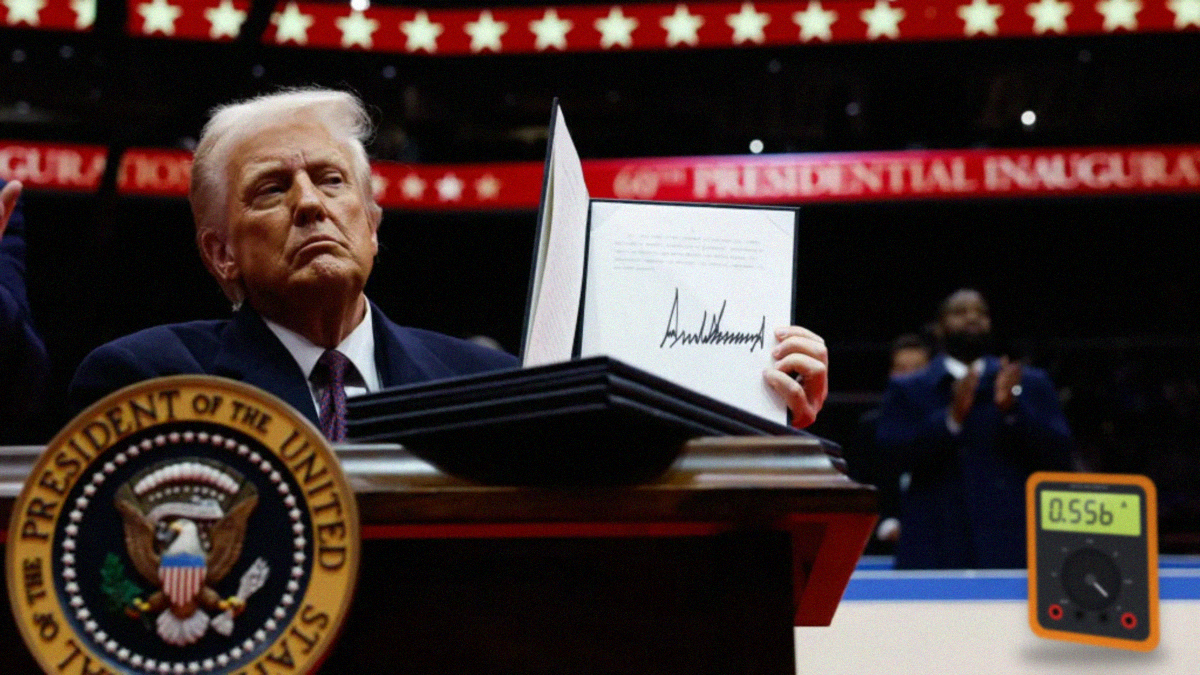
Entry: 0.556 (A)
